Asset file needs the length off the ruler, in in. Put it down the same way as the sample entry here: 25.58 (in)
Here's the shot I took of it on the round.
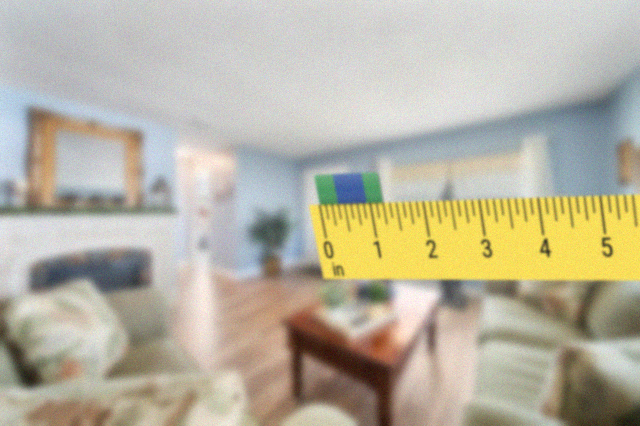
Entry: 1.25 (in)
